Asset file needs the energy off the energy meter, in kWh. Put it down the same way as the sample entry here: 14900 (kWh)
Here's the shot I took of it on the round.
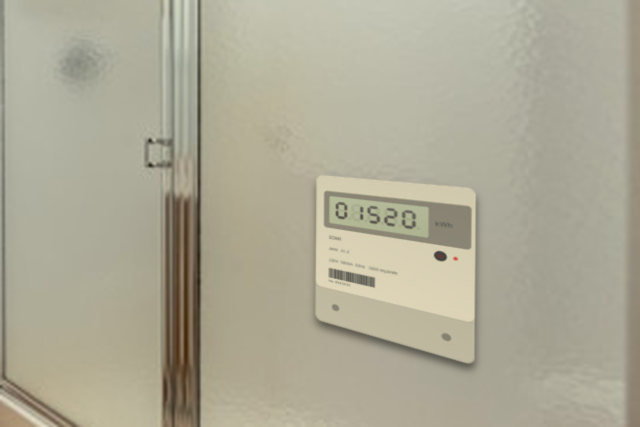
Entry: 1520 (kWh)
